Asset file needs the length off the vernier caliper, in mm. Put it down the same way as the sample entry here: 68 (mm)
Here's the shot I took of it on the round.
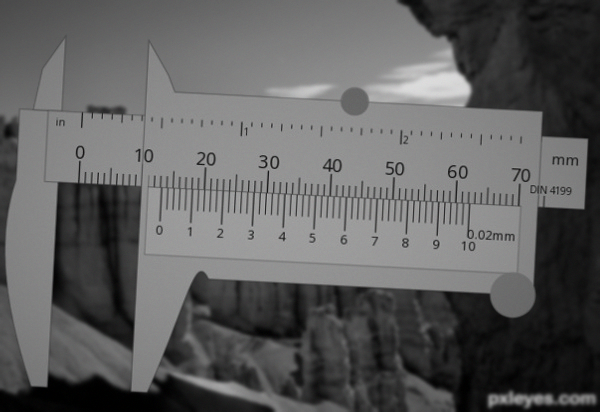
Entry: 13.2 (mm)
